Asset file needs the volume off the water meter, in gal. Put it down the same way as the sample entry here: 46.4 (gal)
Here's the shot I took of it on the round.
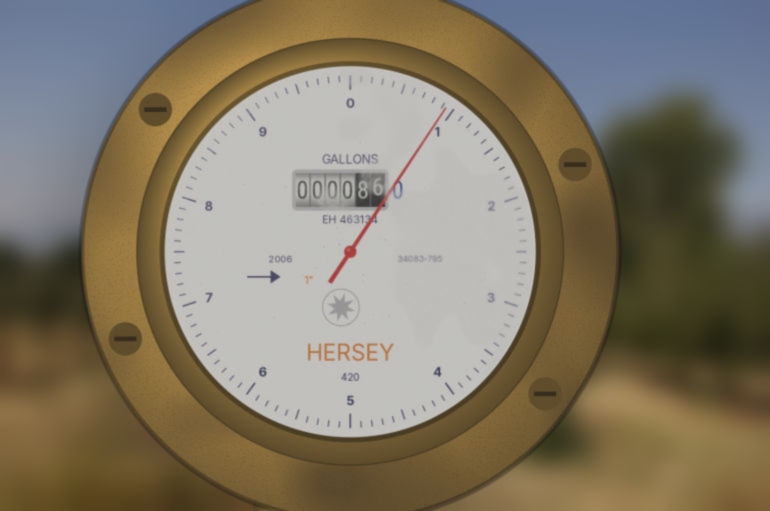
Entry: 860.9 (gal)
